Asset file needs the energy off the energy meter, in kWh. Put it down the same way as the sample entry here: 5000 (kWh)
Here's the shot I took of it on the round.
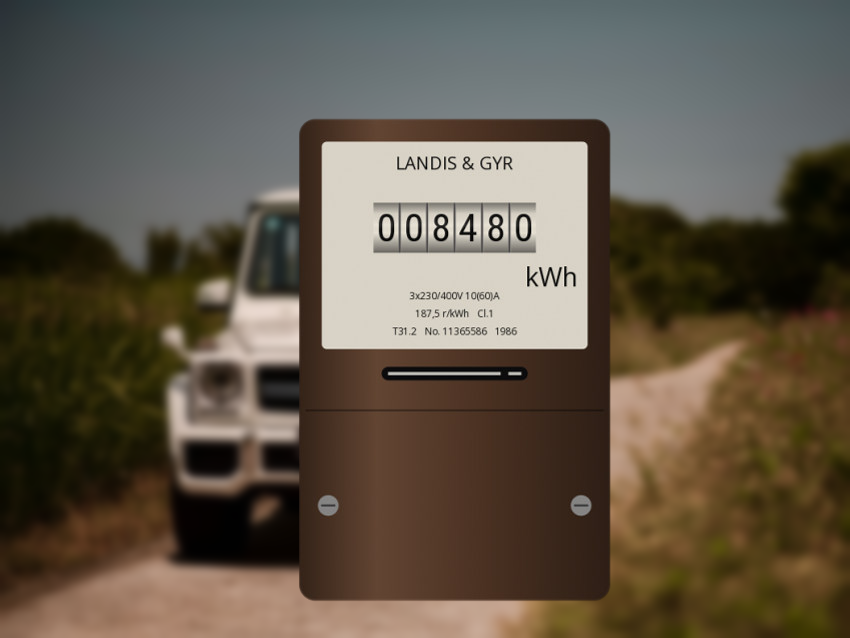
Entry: 8480 (kWh)
